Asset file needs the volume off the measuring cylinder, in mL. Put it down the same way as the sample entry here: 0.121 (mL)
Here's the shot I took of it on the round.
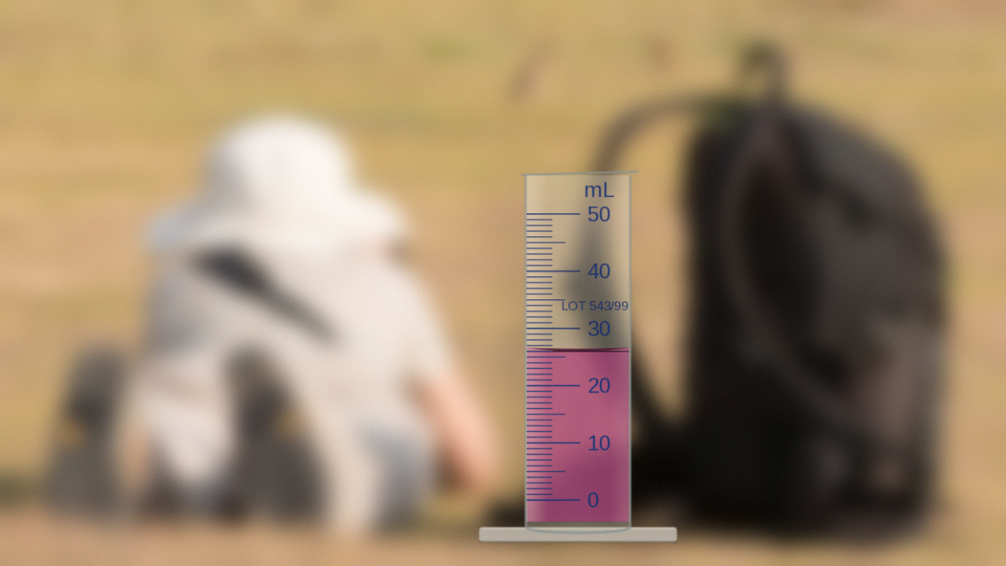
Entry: 26 (mL)
